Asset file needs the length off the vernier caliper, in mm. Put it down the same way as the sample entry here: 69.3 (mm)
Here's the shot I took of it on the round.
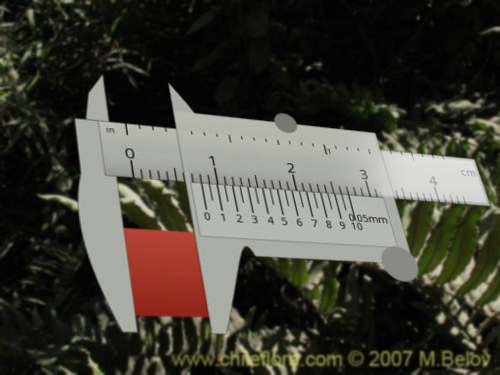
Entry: 8.0 (mm)
